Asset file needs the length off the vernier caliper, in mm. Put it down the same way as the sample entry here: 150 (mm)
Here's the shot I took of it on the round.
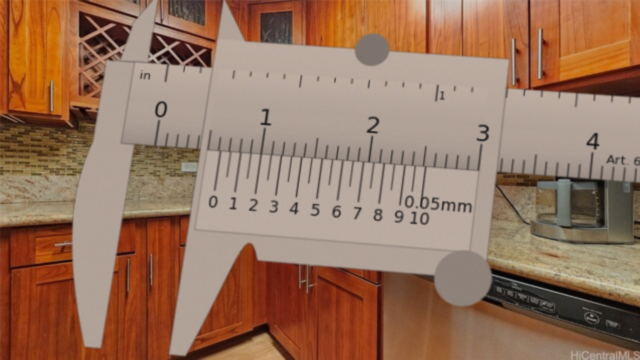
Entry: 6.2 (mm)
